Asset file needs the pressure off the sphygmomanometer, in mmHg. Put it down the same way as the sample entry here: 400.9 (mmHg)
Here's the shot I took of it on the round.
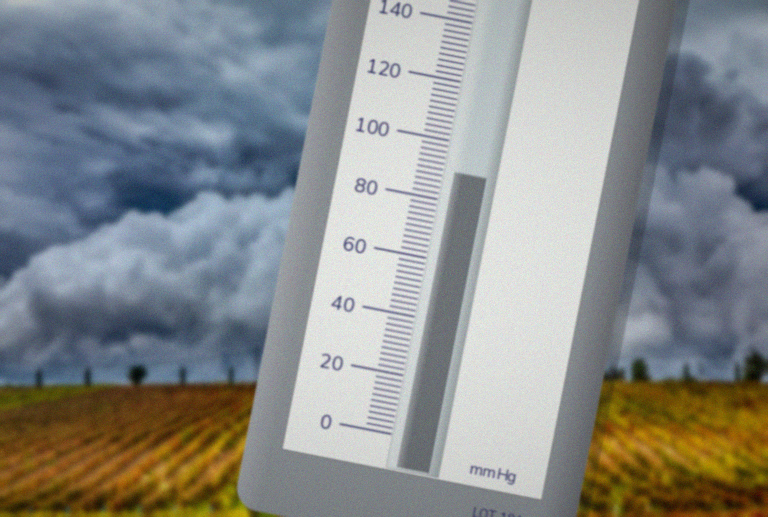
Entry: 90 (mmHg)
